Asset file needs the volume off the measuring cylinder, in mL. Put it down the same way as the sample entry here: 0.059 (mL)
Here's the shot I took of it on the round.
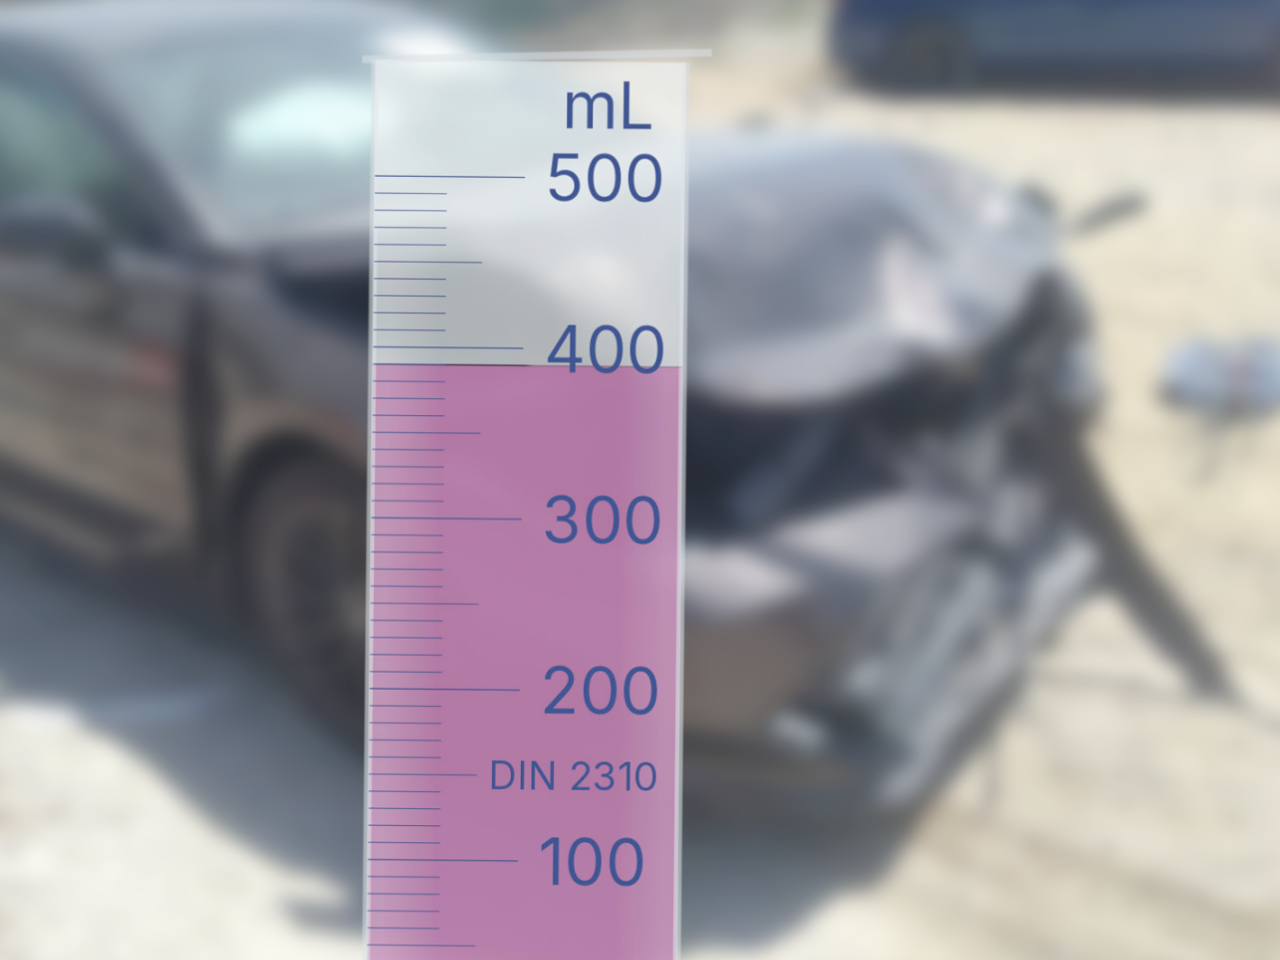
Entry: 390 (mL)
